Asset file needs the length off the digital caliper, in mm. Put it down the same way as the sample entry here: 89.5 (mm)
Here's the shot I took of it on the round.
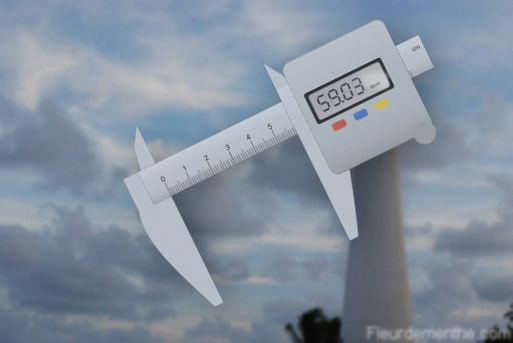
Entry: 59.03 (mm)
